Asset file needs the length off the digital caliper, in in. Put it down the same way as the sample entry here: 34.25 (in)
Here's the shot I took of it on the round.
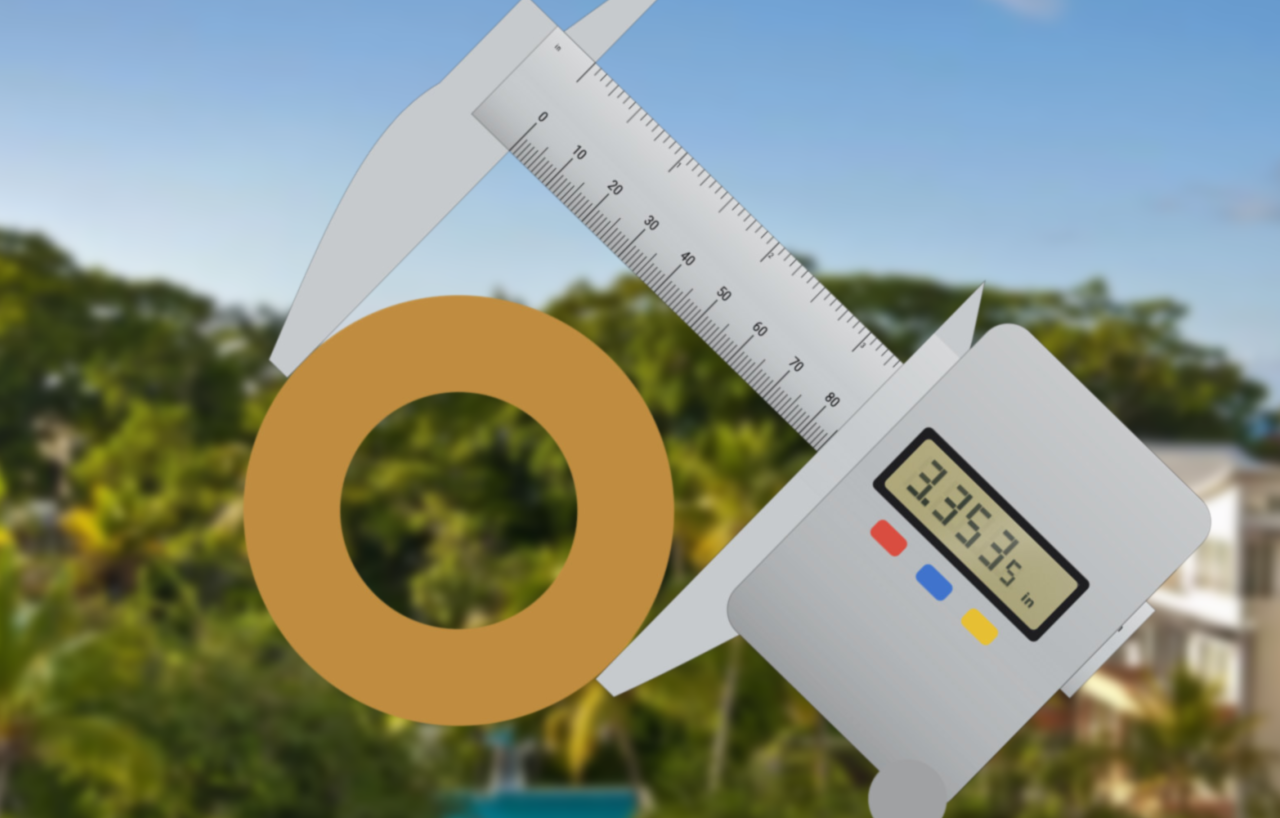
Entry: 3.3535 (in)
